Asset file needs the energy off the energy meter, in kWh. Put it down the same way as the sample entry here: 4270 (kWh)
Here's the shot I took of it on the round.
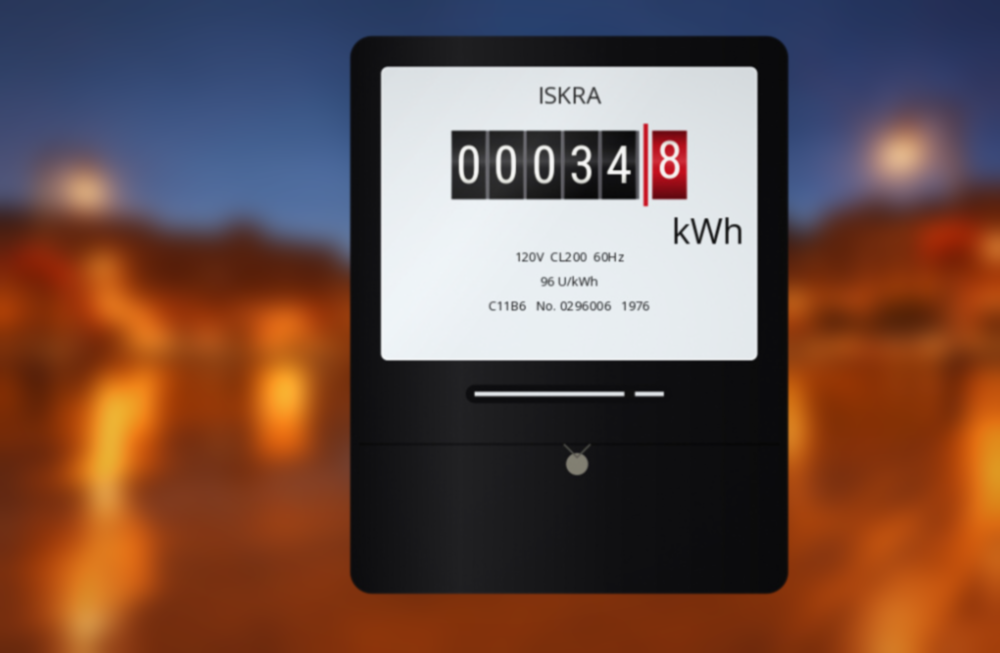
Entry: 34.8 (kWh)
